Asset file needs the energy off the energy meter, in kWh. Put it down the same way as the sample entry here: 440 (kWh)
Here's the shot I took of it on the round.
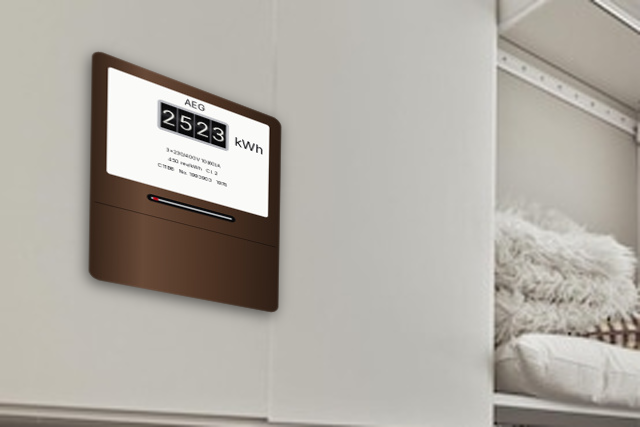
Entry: 2523 (kWh)
